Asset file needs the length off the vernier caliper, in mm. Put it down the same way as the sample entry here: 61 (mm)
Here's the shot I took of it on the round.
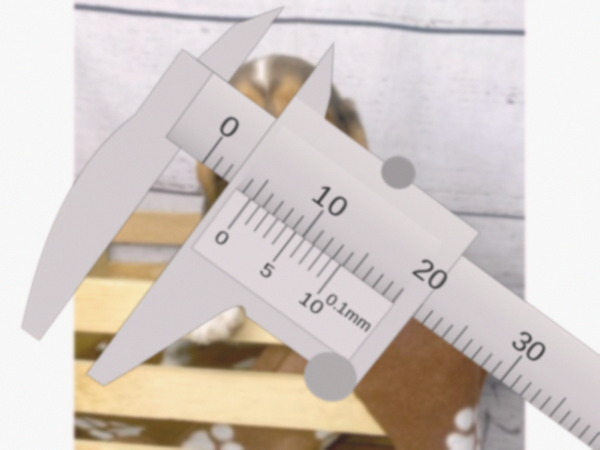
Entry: 4.8 (mm)
